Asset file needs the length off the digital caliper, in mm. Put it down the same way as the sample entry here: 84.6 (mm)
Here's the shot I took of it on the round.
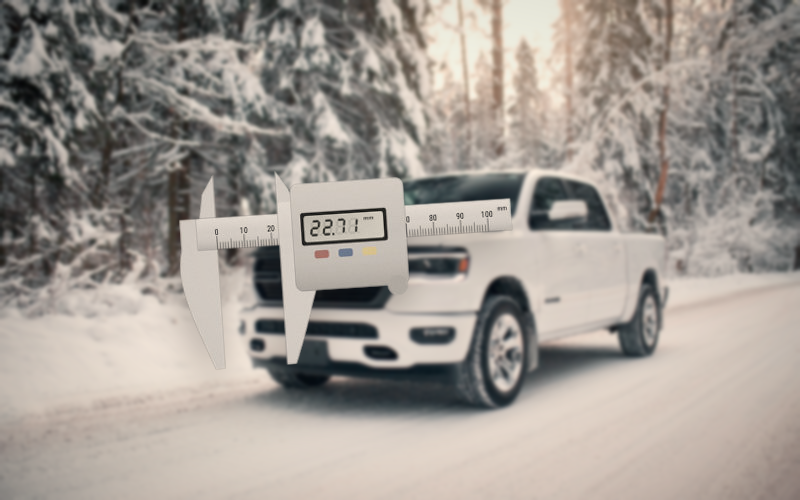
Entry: 22.71 (mm)
